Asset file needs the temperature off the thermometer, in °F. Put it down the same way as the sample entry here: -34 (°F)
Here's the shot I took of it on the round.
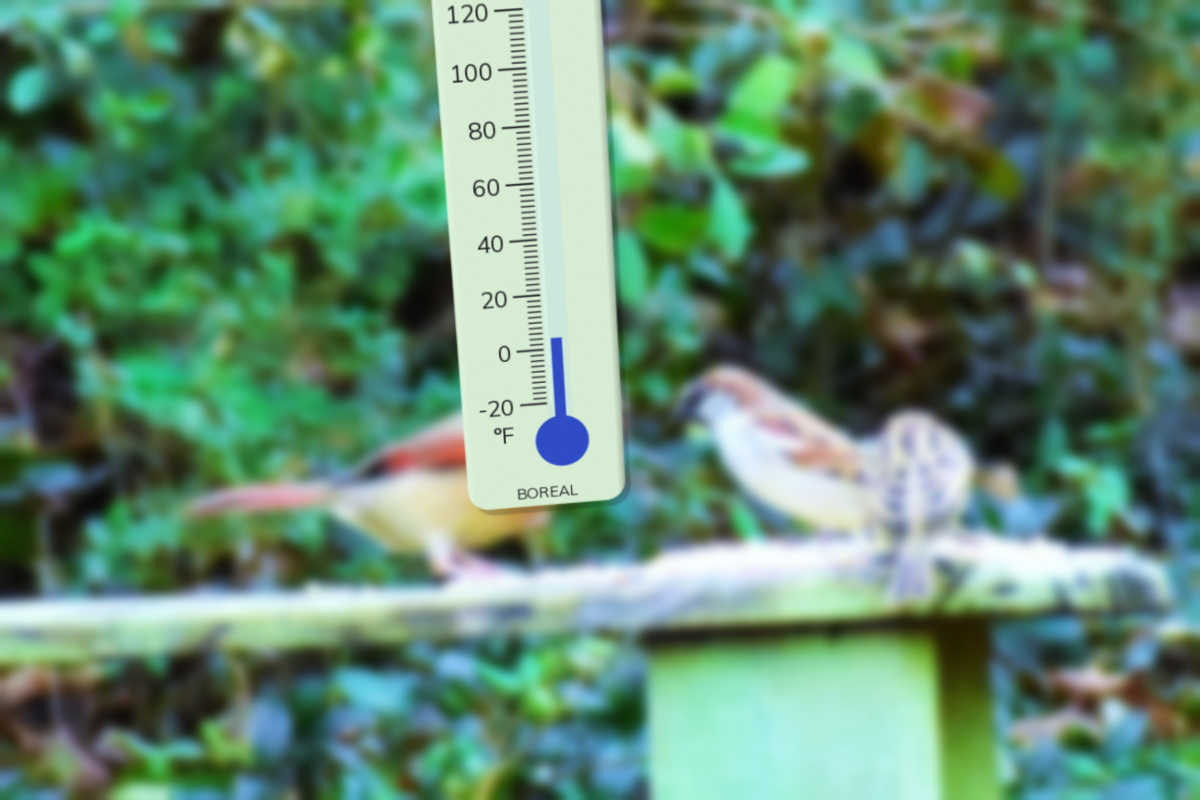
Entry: 4 (°F)
